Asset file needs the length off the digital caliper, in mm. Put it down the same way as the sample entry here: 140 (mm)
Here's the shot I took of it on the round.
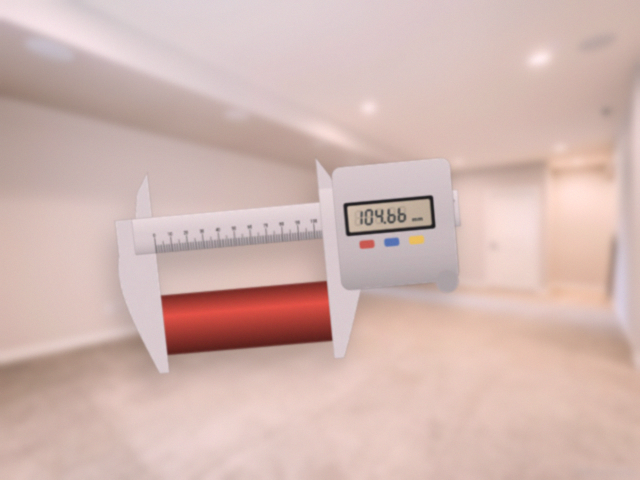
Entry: 104.66 (mm)
